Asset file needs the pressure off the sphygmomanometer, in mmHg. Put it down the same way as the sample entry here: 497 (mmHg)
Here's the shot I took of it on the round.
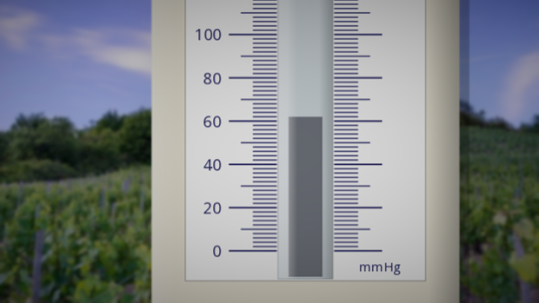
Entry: 62 (mmHg)
